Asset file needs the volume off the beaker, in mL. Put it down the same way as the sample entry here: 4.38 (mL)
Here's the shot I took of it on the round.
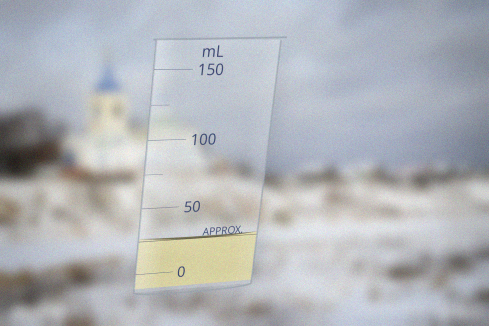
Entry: 25 (mL)
